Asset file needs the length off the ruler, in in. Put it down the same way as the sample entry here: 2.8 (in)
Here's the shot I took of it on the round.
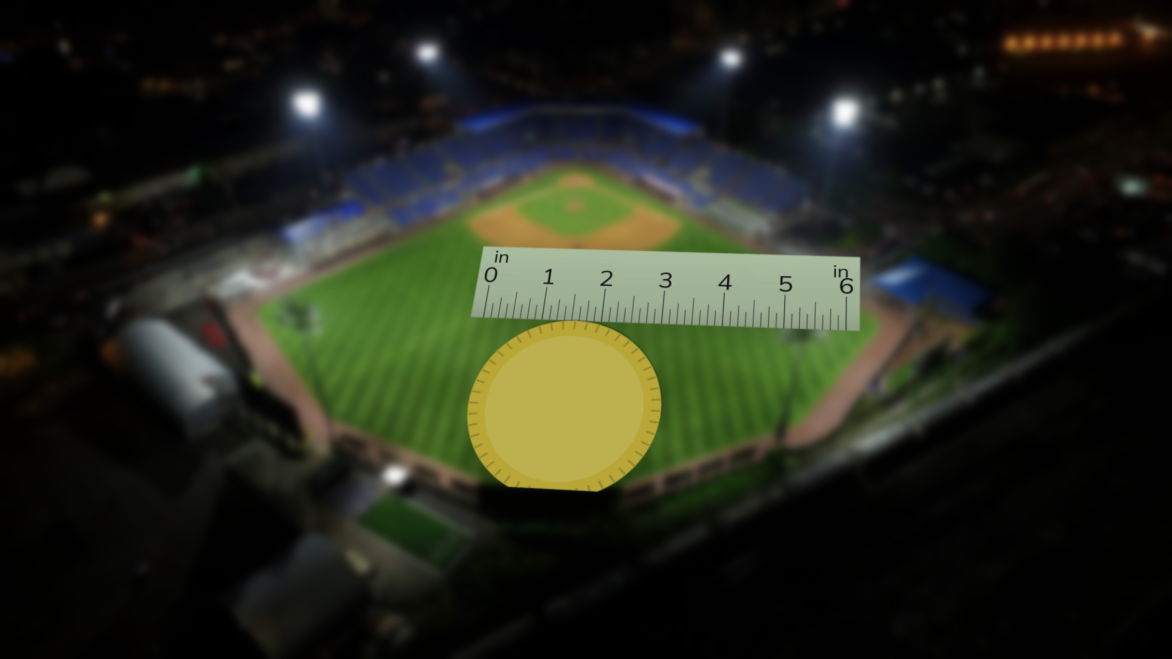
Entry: 3.125 (in)
